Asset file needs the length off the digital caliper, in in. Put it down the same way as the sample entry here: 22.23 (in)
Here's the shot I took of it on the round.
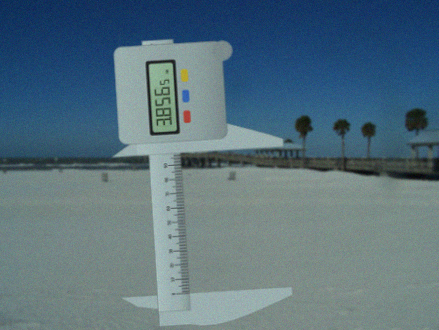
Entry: 3.8565 (in)
